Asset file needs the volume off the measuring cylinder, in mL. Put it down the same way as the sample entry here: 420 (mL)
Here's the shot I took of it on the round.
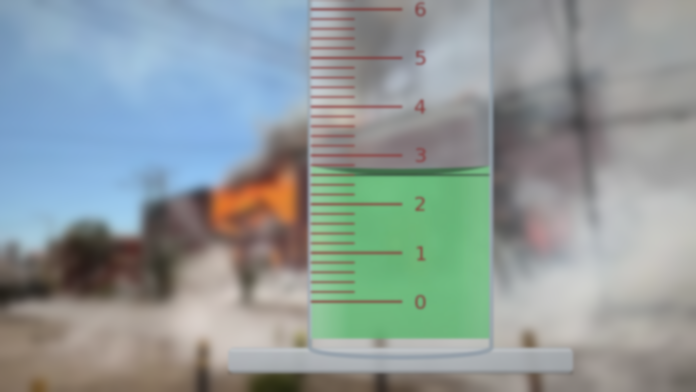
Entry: 2.6 (mL)
